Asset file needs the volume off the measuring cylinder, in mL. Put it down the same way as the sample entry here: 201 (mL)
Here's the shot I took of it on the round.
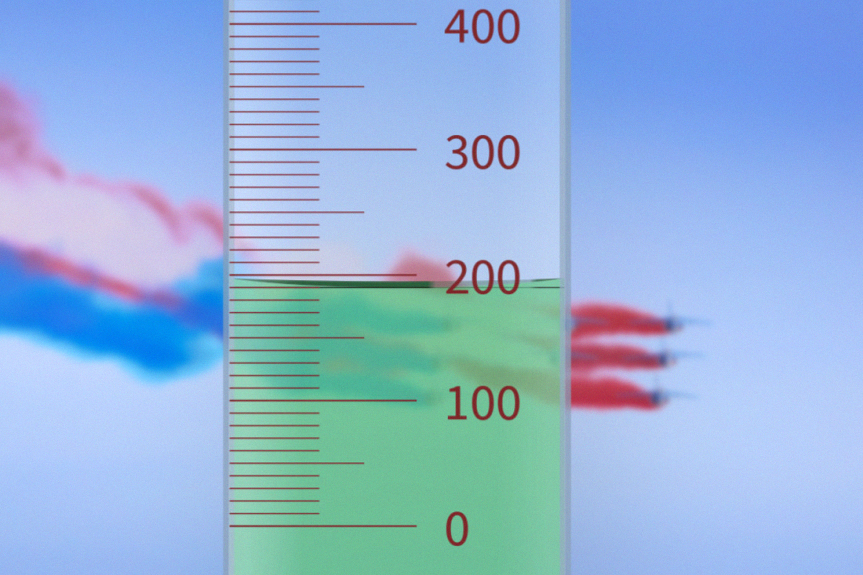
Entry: 190 (mL)
